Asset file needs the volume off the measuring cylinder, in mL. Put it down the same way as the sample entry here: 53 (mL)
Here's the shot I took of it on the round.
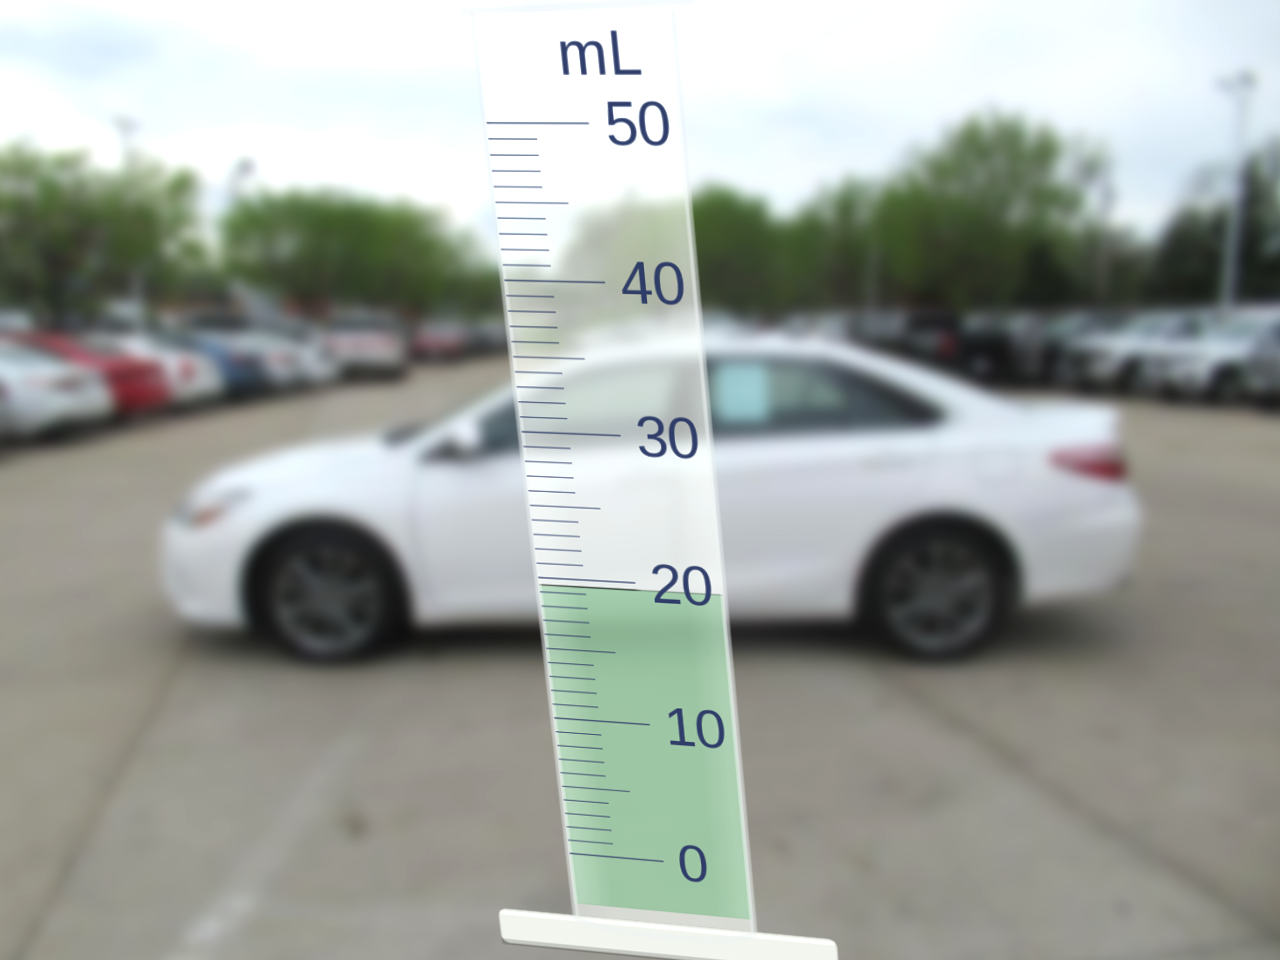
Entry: 19.5 (mL)
